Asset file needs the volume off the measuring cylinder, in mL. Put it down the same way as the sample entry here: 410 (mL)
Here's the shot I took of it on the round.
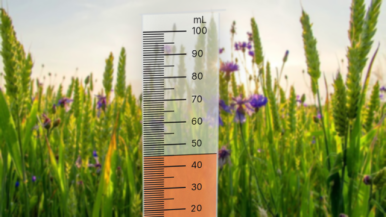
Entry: 45 (mL)
